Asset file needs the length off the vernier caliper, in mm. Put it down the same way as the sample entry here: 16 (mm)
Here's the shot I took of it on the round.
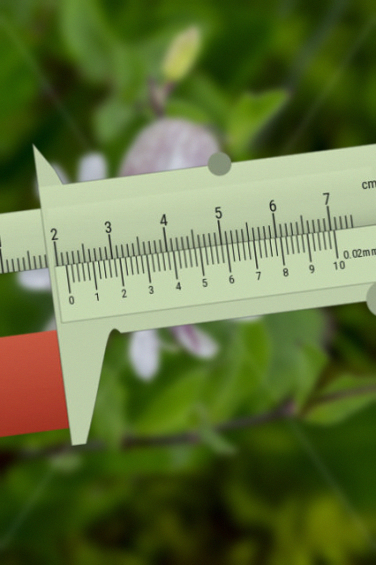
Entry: 21.6 (mm)
